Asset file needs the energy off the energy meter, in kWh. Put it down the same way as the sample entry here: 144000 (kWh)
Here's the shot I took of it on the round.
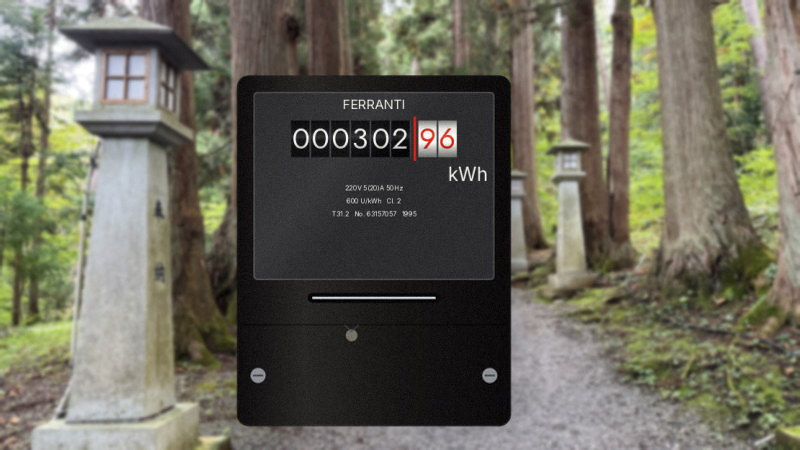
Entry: 302.96 (kWh)
